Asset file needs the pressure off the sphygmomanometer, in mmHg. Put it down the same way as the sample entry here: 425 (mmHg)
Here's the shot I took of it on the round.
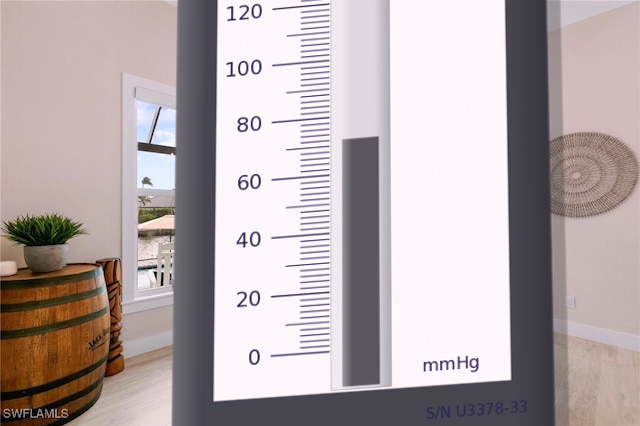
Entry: 72 (mmHg)
